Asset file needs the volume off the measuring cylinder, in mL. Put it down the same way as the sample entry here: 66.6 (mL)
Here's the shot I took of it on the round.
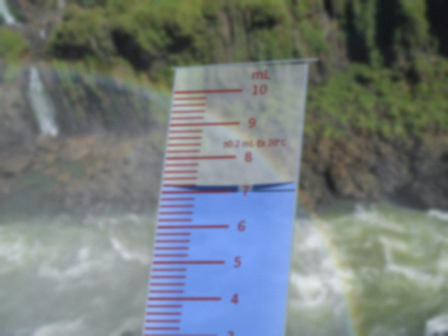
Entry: 7 (mL)
